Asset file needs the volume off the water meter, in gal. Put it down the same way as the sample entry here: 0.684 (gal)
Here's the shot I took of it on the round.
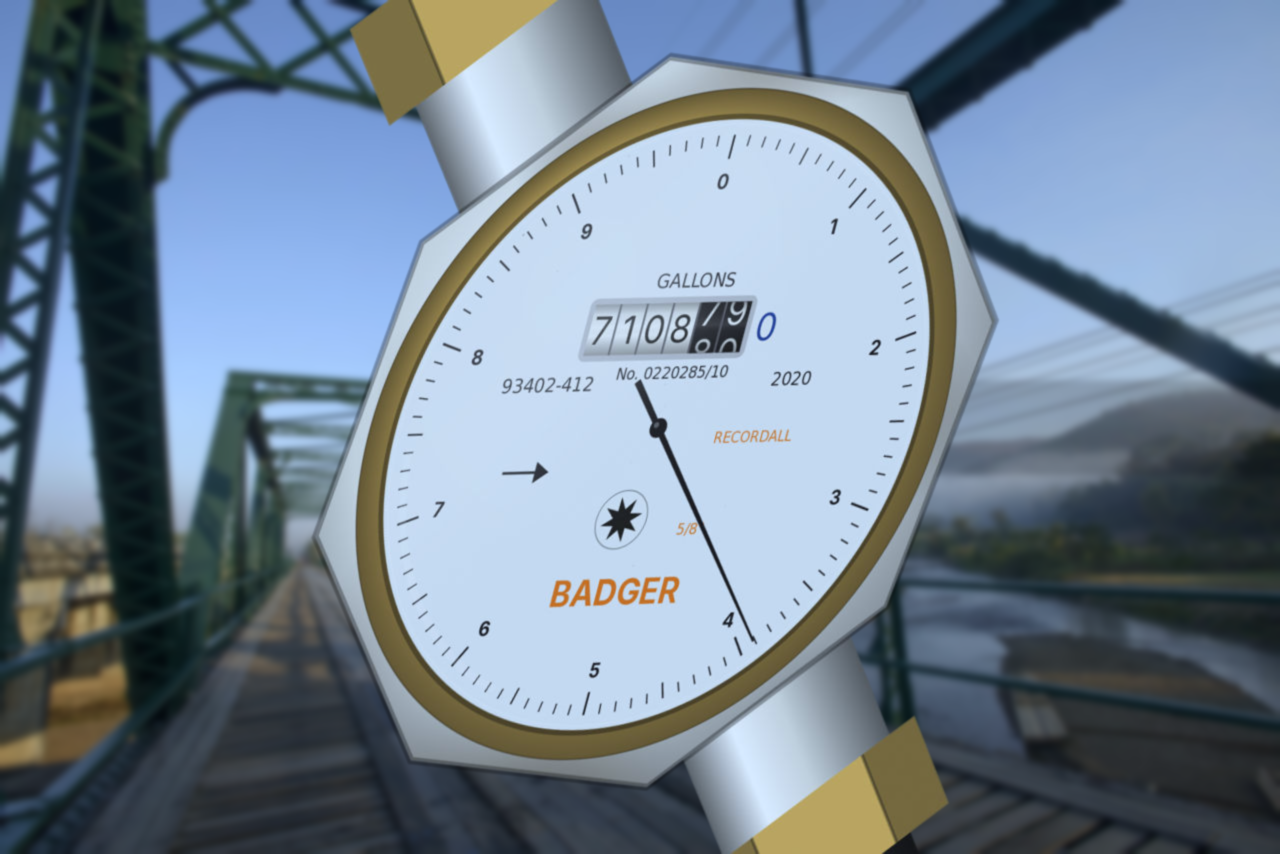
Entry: 7108793.9 (gal)
